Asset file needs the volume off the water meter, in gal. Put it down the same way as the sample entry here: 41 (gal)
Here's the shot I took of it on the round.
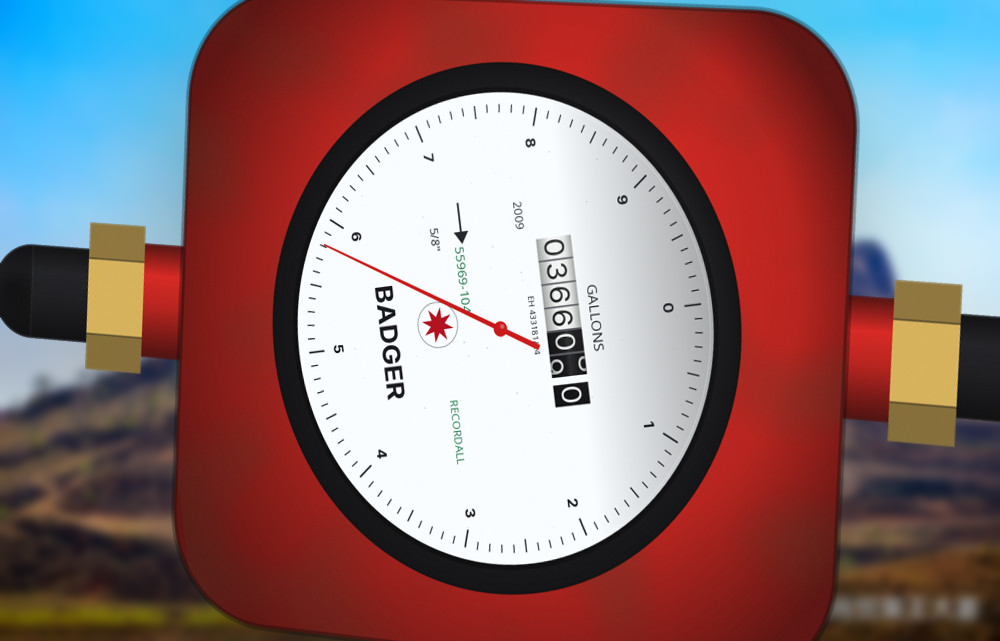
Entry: 366085.8 (gal)
